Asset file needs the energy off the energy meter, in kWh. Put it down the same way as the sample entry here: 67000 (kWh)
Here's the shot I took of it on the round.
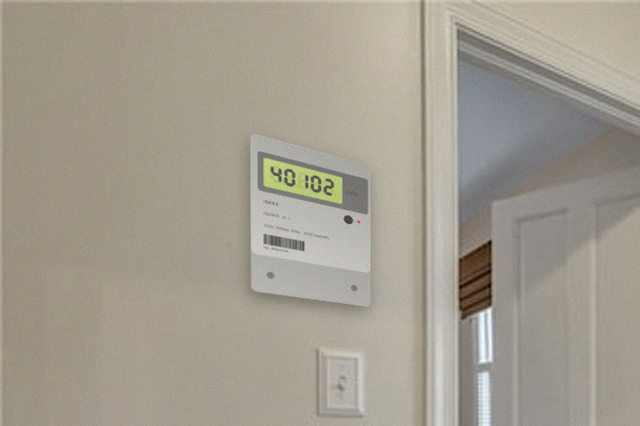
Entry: 40102 (kWh)
